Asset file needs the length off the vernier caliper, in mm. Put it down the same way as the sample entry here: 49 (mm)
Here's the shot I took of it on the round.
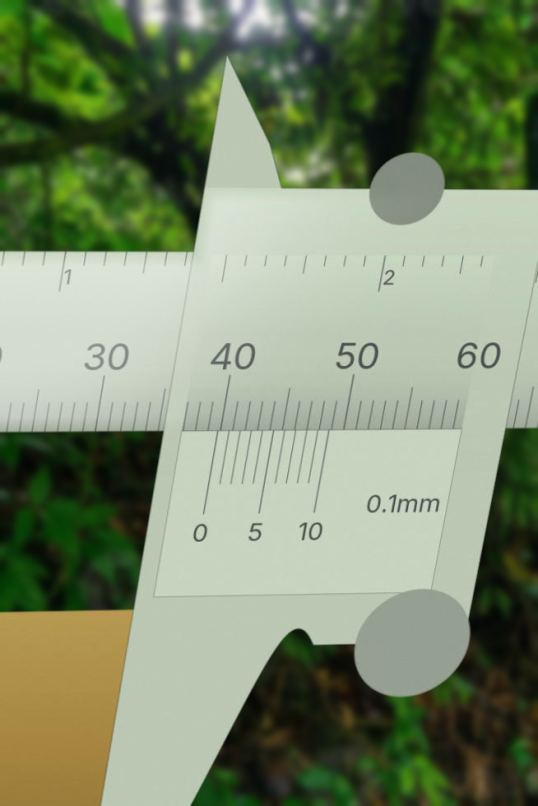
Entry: 39.8 (mm)
